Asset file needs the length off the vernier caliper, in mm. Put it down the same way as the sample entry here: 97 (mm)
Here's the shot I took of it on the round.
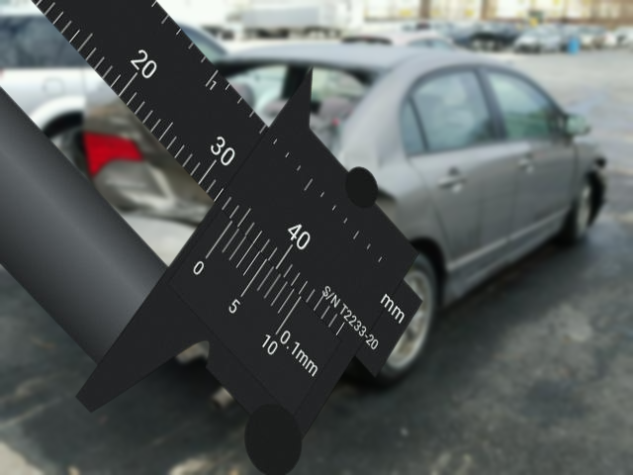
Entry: 34.3 (mm)
